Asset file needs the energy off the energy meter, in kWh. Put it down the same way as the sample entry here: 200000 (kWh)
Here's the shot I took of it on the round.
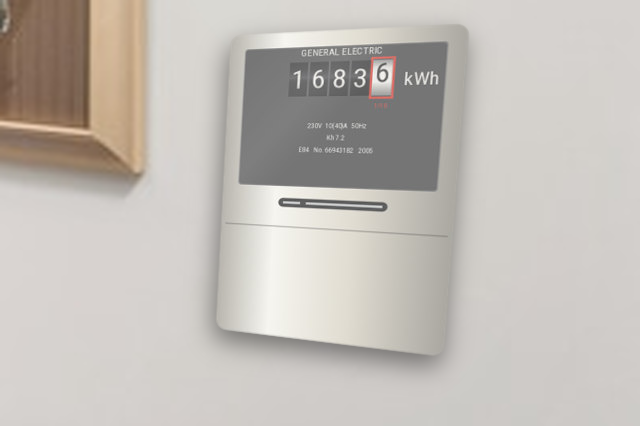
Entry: 1683.6 (kWh)
